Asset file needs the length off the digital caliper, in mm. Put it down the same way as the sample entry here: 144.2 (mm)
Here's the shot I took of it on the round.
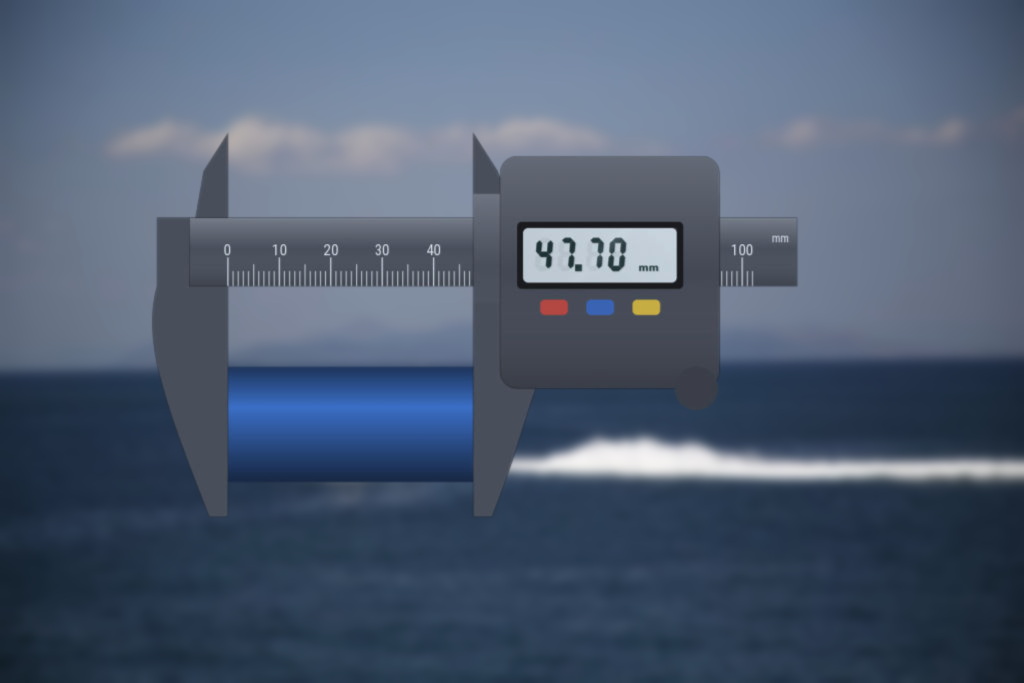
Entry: 47.70 (mm)
